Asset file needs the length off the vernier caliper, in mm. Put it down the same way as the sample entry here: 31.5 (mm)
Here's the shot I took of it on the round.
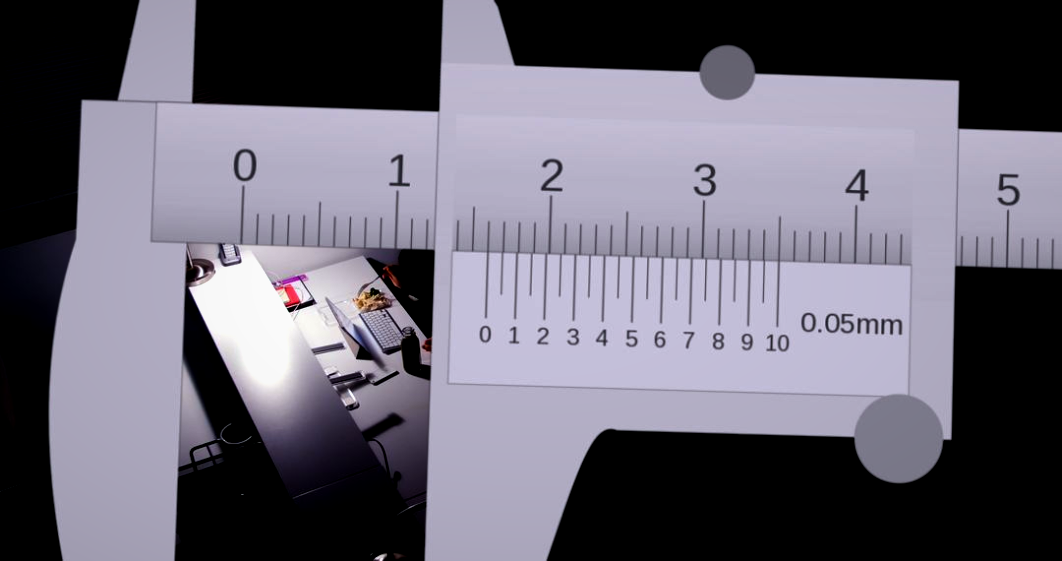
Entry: 16.0 (mm)
